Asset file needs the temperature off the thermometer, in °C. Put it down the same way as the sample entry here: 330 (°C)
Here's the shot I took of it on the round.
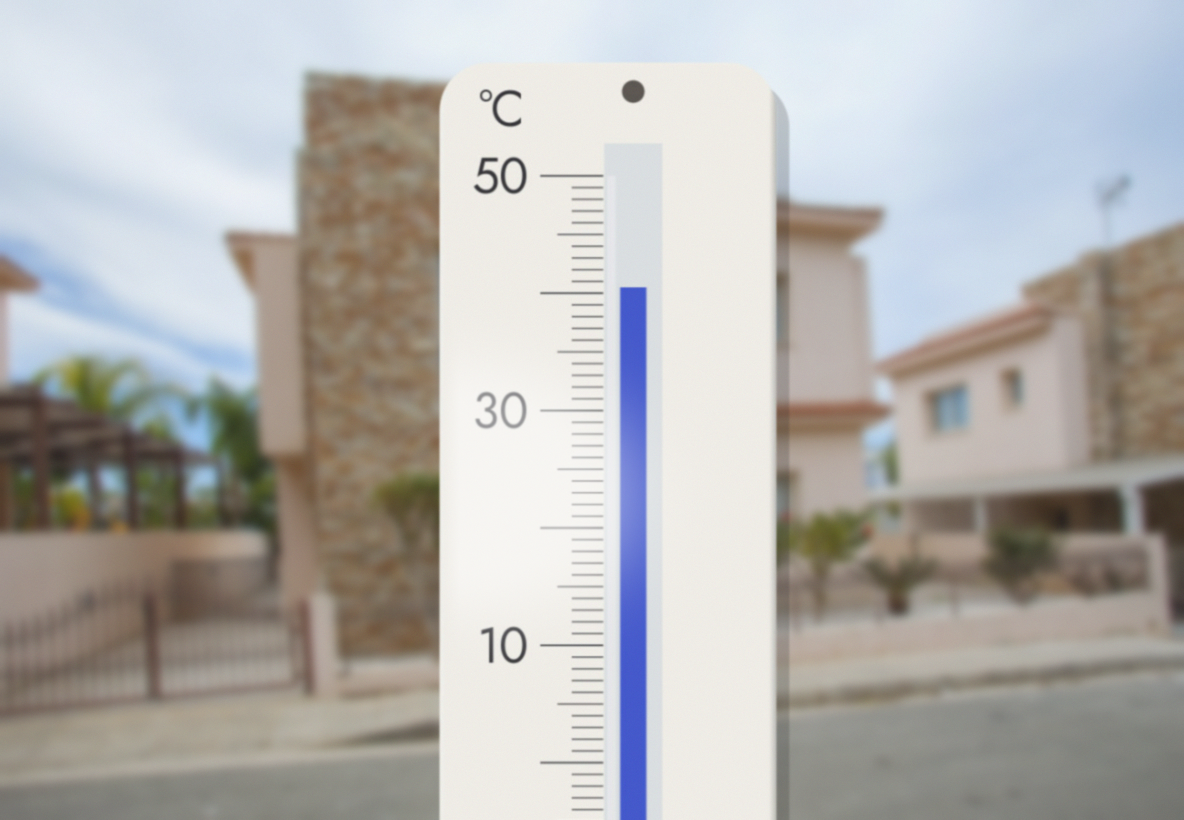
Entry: 40.5 (°C)
